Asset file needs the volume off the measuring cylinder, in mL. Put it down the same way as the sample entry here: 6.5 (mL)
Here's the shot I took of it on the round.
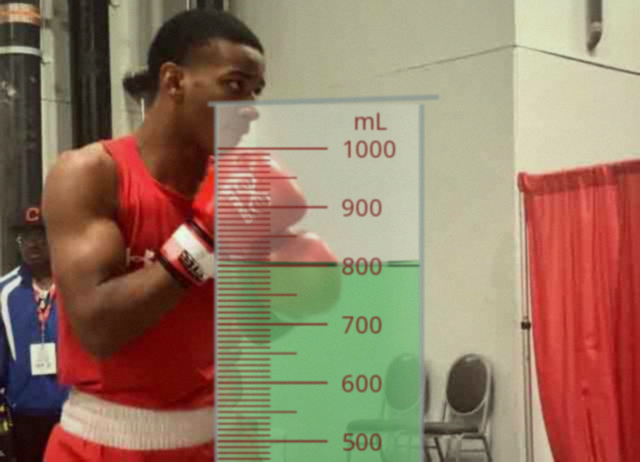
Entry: 800 (mL)
